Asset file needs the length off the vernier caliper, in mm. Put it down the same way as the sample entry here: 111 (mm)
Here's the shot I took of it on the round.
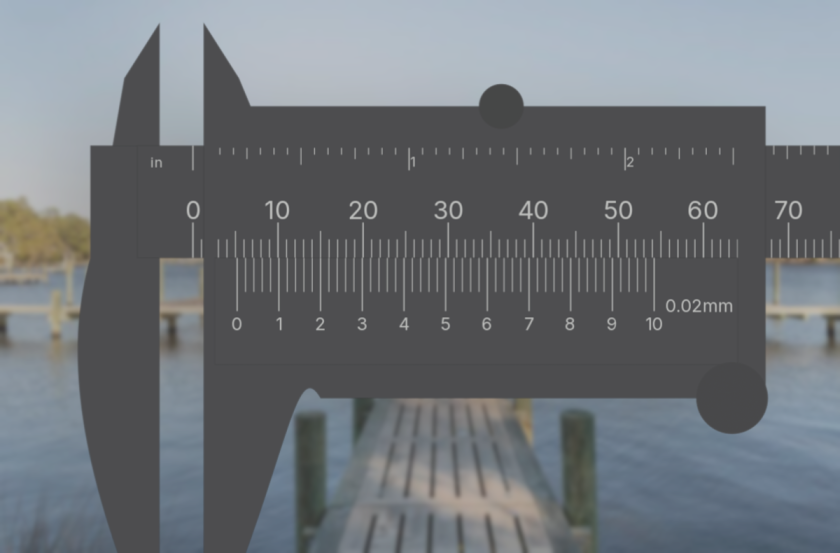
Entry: 5.2 (mm)
